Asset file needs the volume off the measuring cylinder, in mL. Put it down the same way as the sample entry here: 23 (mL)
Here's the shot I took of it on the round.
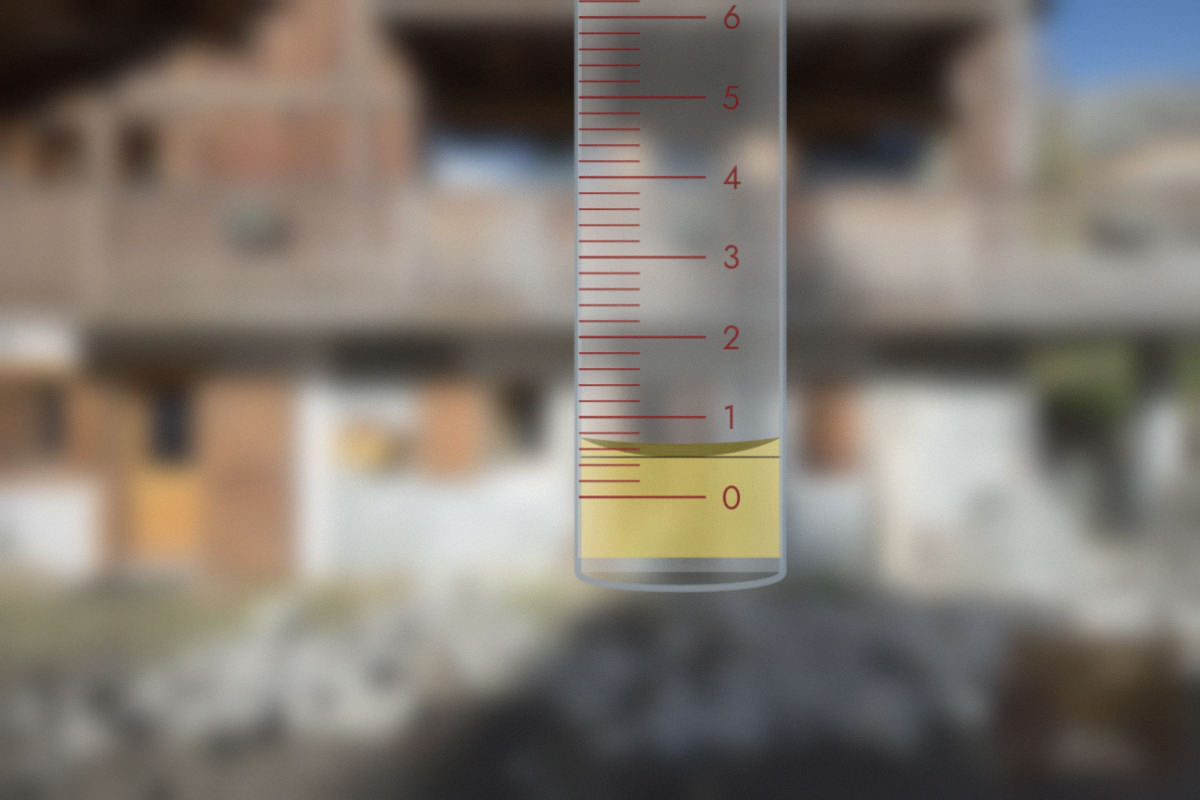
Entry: 0.5 (mL)
